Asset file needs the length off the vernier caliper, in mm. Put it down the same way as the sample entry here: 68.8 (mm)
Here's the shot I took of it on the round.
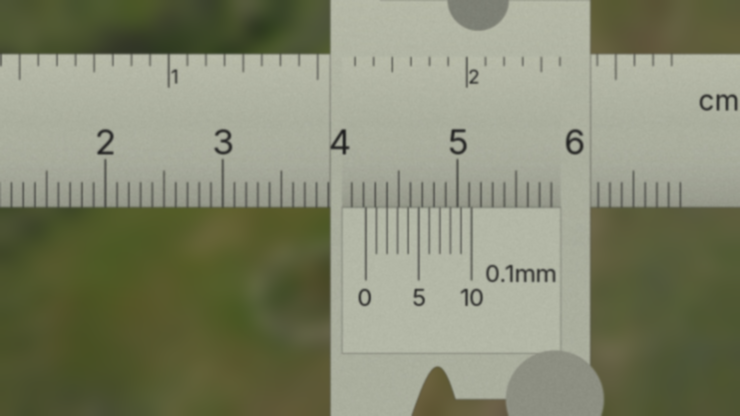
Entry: 42.2 (mm)
